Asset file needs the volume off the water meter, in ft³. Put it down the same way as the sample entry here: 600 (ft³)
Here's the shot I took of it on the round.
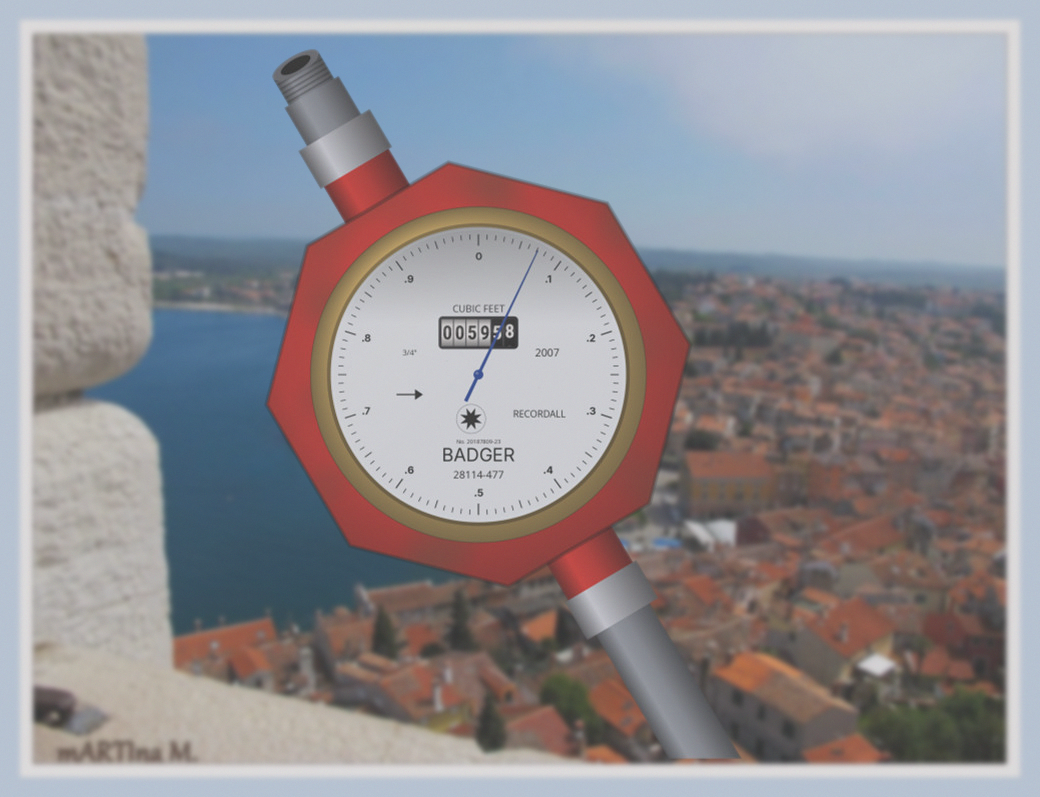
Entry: 5958.07 (ft³)
